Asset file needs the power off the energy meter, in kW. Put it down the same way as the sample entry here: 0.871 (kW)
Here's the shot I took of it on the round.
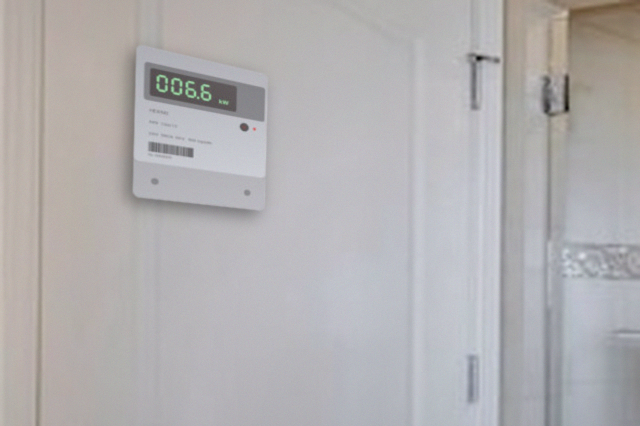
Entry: 6.6 (kW)
